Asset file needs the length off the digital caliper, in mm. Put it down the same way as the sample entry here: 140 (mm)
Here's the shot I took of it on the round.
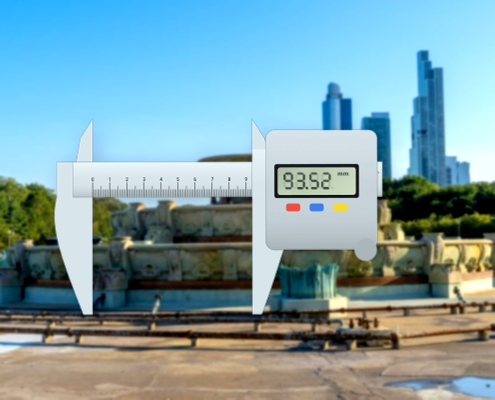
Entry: 93.52 (mm)
